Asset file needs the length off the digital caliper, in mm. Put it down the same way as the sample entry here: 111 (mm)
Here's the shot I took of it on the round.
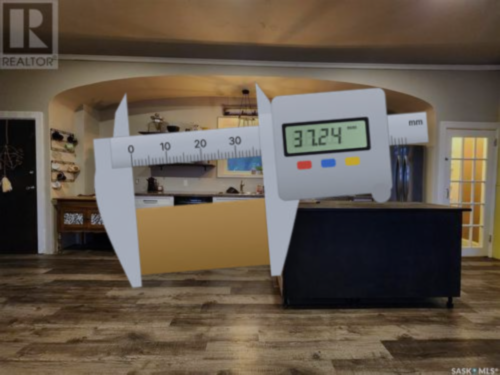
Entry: 37.24 (mm)
